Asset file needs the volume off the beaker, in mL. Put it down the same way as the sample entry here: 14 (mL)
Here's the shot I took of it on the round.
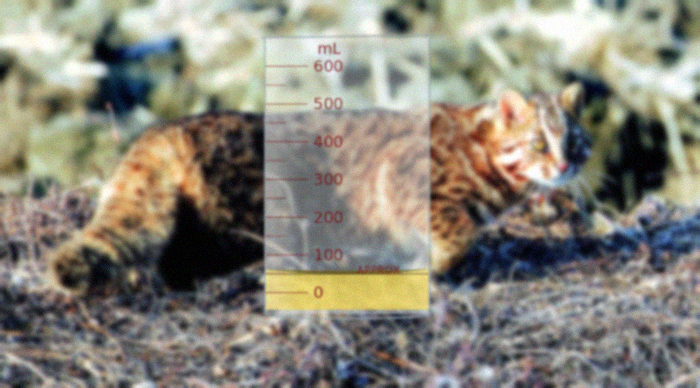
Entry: 50 (mL)
